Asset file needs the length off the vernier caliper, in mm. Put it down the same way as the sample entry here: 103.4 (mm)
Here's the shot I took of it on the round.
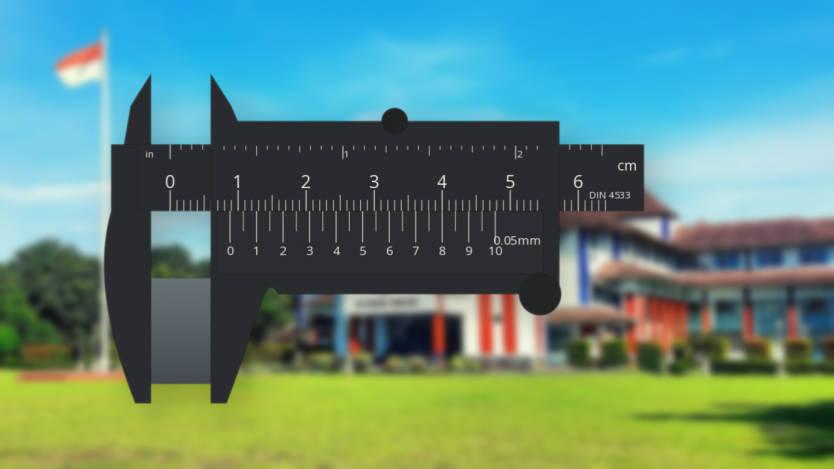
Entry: 8.8 (mm)
